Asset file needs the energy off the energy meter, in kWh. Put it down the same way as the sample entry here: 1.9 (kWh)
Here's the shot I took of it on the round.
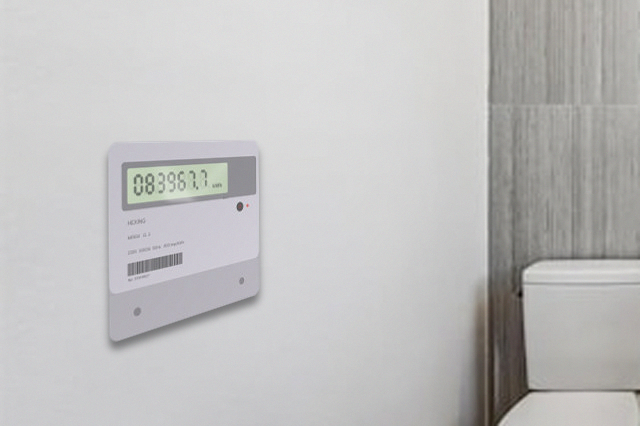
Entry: 83967.7 (kWh)
